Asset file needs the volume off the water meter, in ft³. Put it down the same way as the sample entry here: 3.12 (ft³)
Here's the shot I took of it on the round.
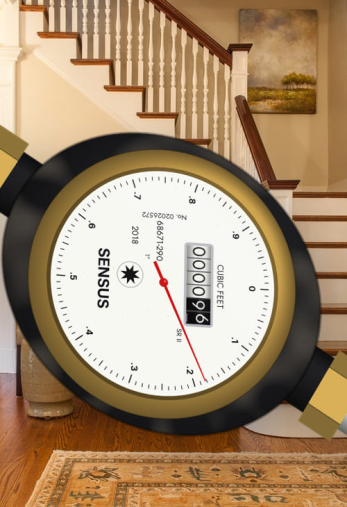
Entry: 96.18 (ft³)
